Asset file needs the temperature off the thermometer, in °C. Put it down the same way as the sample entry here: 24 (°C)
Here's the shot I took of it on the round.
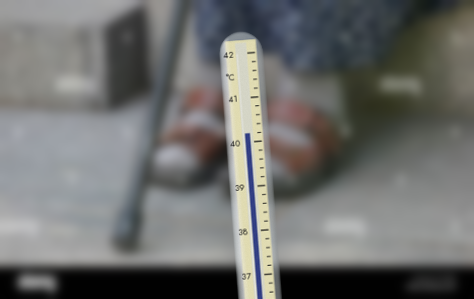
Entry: 40.2 (°C)
